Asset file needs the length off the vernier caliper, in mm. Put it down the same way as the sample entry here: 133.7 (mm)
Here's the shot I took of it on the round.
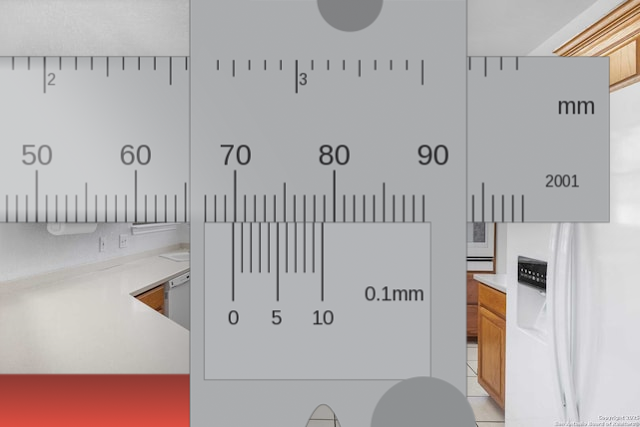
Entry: 69.8 (mm)
